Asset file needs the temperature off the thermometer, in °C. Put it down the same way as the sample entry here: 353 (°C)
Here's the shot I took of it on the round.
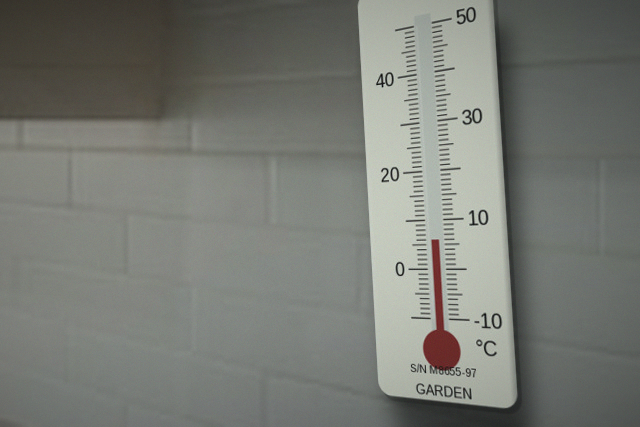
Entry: 6 (°C)
